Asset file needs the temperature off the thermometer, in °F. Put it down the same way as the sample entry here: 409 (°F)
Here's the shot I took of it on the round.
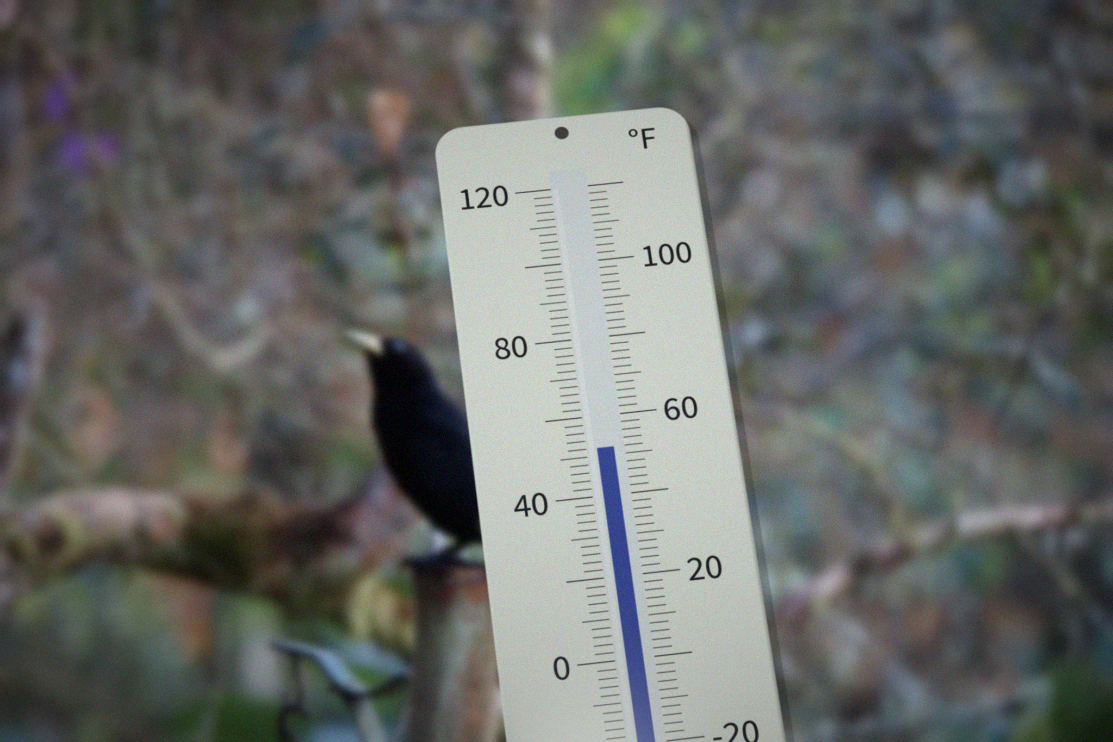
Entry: 52 (°F)
